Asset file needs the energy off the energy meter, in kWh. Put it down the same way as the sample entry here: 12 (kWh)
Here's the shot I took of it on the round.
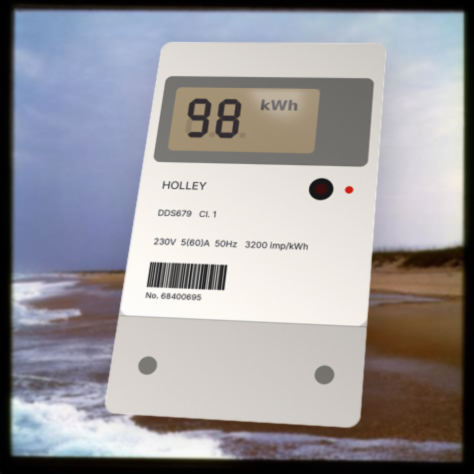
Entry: 98 (kWh)
